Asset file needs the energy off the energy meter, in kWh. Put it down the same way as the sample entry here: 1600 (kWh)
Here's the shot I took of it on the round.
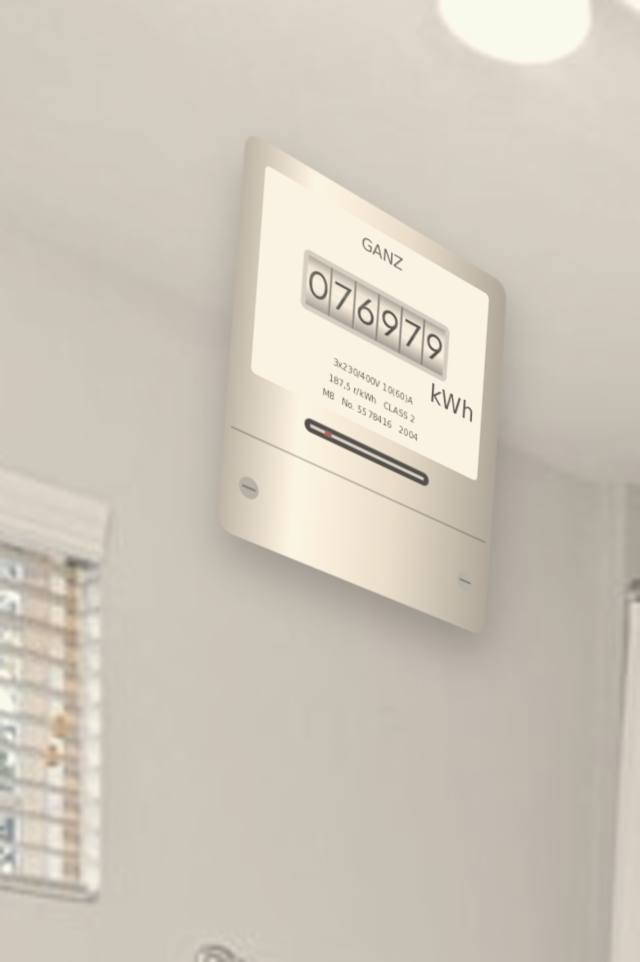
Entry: 76979 (kWh)
